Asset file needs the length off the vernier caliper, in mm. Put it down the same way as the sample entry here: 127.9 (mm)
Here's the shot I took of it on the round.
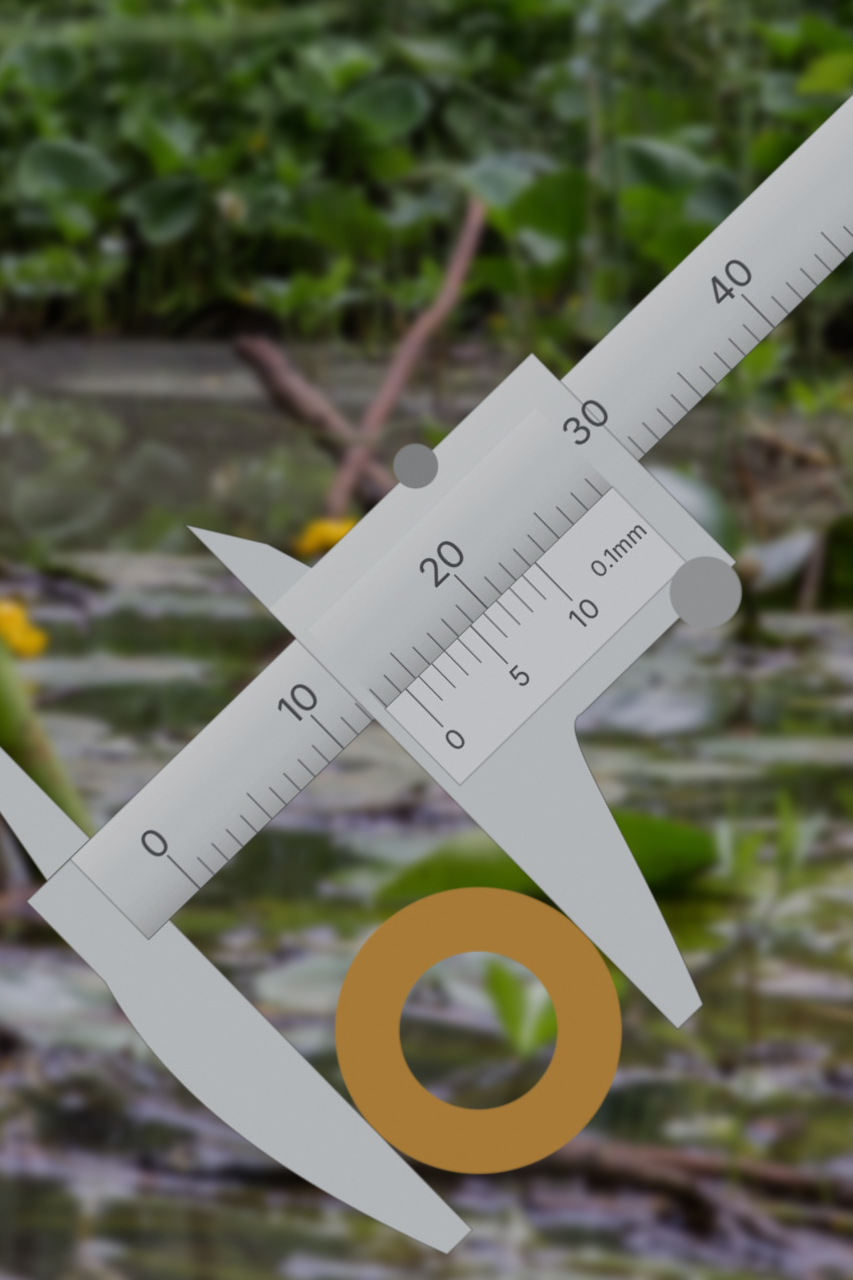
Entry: 14.3 (mm)
